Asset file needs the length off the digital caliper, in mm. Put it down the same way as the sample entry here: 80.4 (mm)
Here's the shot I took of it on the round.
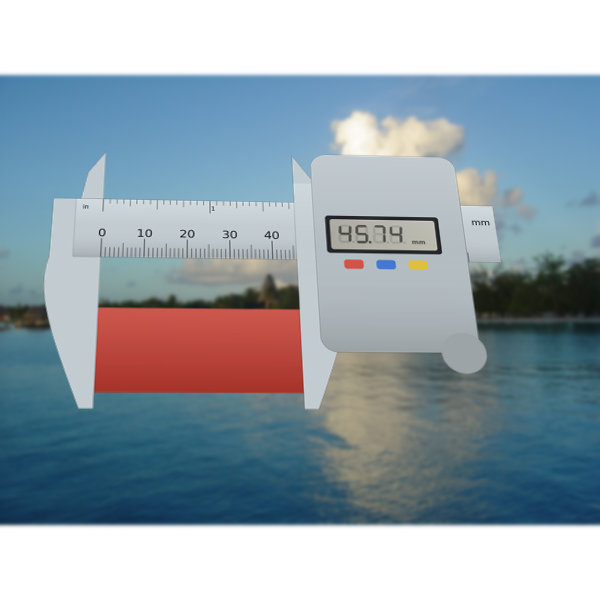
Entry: 45.74 (mm)
